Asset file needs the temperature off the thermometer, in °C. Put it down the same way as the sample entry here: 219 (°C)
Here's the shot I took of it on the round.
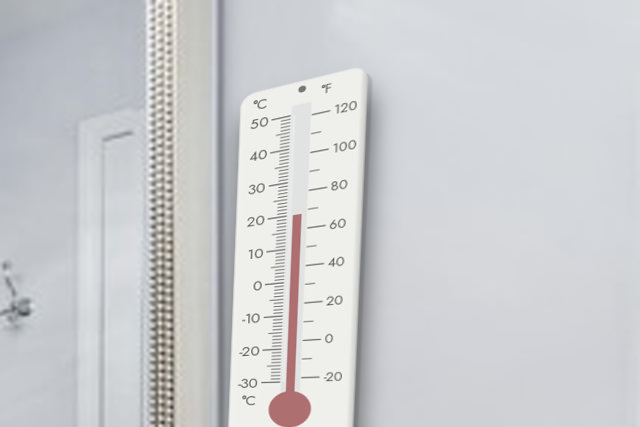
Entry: 20 (°C)
